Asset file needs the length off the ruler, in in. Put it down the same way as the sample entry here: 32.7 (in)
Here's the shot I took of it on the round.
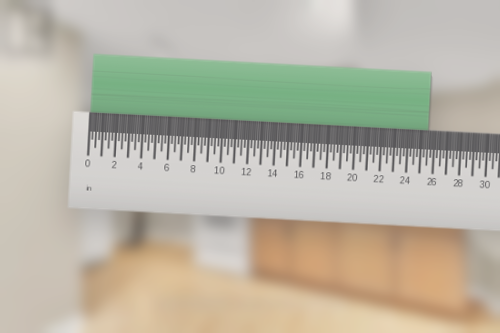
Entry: 25.5 (in)
